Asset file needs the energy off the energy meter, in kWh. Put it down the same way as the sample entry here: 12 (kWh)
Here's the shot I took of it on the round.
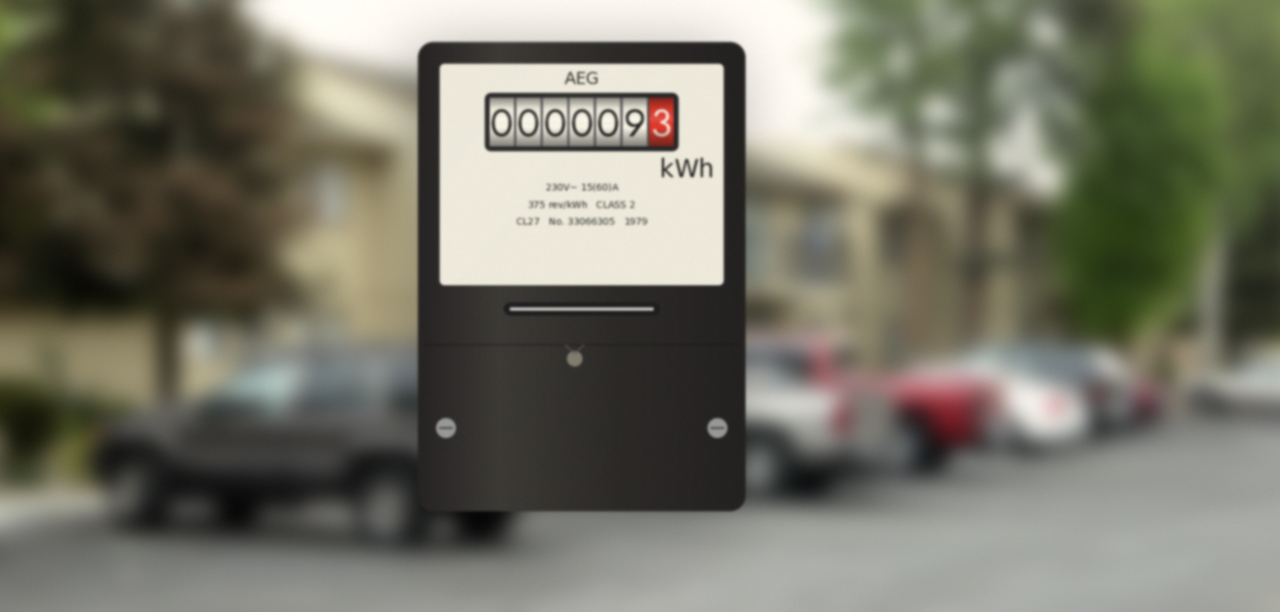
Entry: 9.3 (kWh)
